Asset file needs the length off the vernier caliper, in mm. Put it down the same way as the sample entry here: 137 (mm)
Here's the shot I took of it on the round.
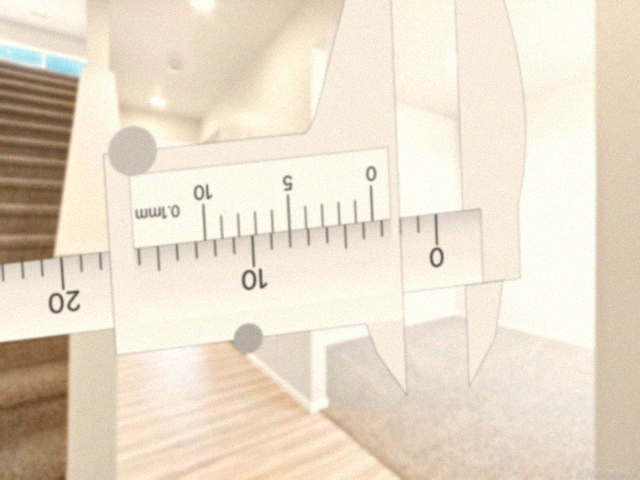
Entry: 3.5 (mm)
